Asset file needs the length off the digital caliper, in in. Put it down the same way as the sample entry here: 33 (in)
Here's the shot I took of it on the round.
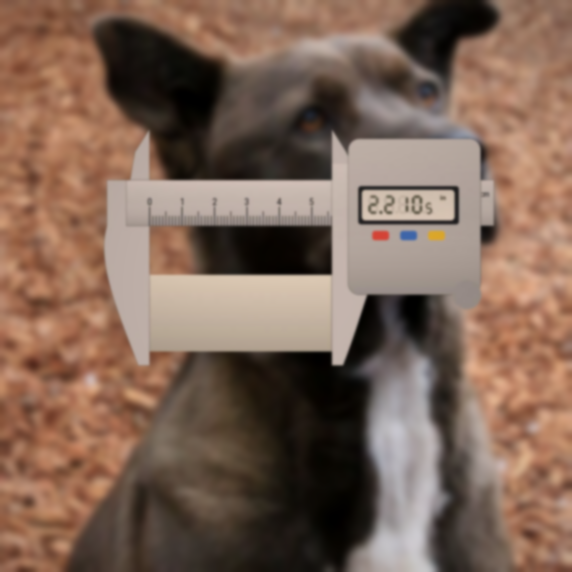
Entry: 2.2105 (in)
